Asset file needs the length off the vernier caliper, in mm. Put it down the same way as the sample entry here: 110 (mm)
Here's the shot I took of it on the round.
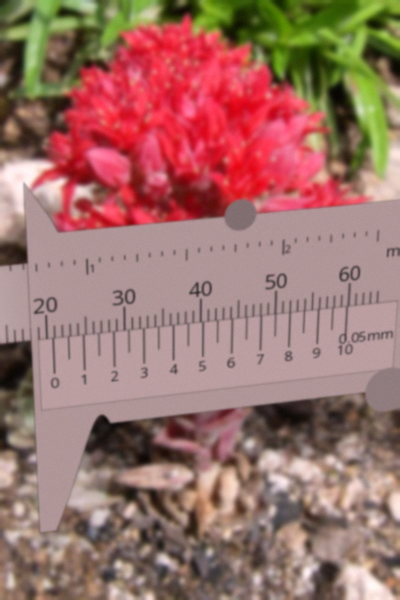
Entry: 20.8 (mm)
